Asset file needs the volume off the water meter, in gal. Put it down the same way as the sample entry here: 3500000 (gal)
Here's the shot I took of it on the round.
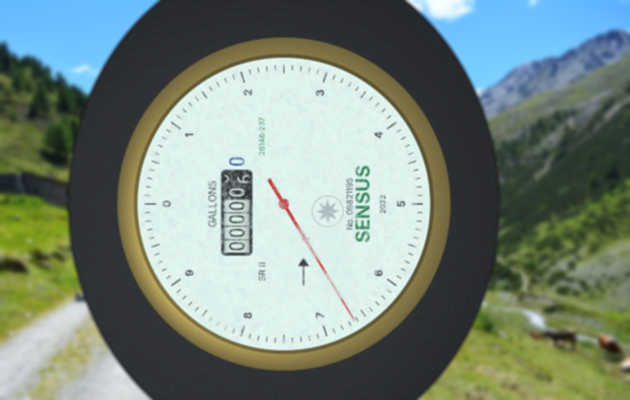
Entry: 56.6 (gal)
